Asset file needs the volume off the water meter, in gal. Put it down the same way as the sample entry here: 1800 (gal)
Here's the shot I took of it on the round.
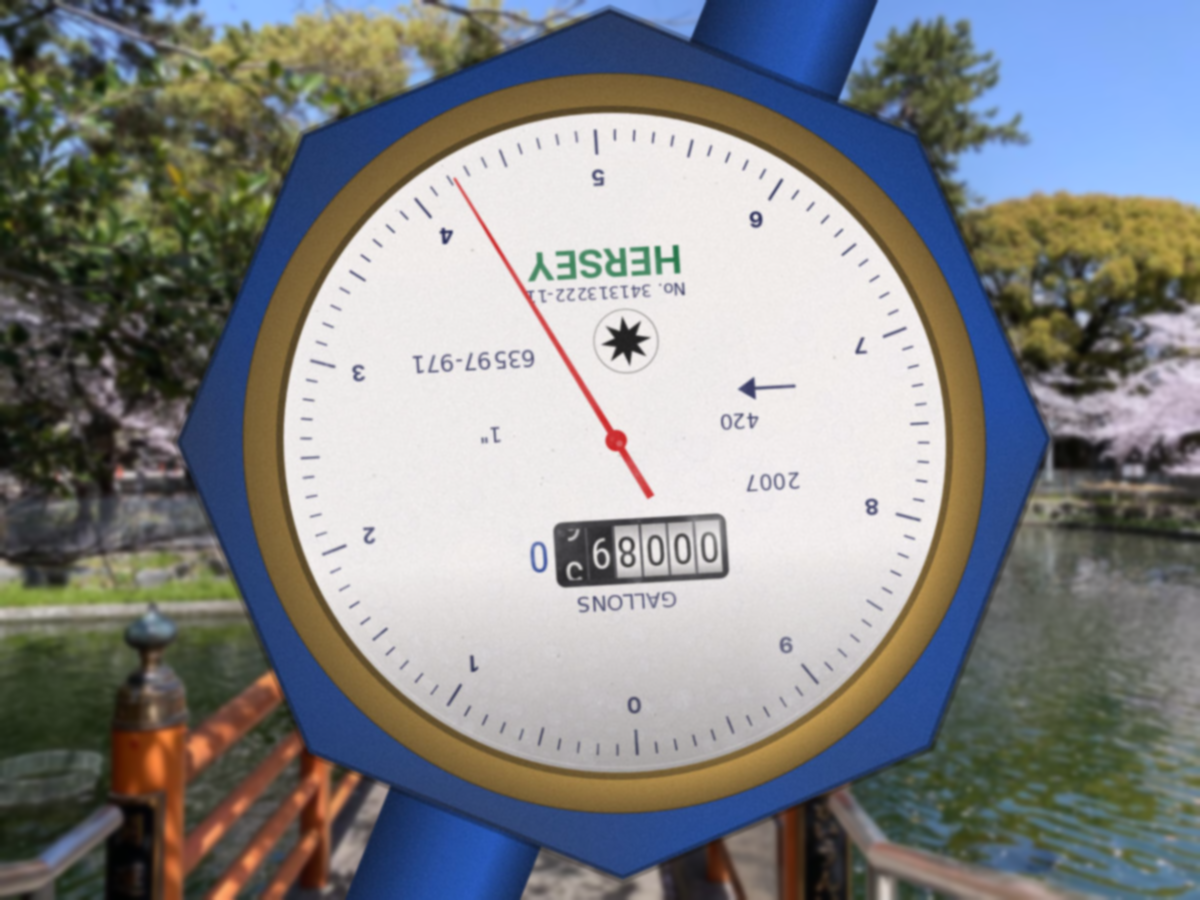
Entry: 8954.2 (gal)
